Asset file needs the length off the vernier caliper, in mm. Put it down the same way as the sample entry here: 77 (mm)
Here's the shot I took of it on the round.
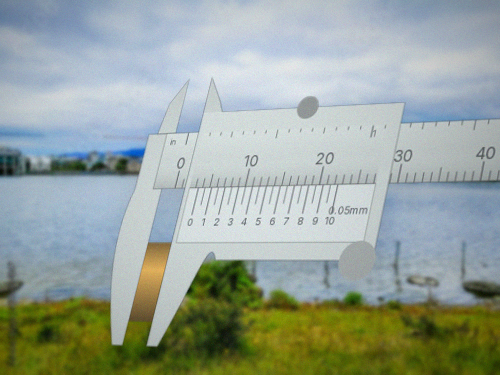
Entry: 3.4 (mm)
